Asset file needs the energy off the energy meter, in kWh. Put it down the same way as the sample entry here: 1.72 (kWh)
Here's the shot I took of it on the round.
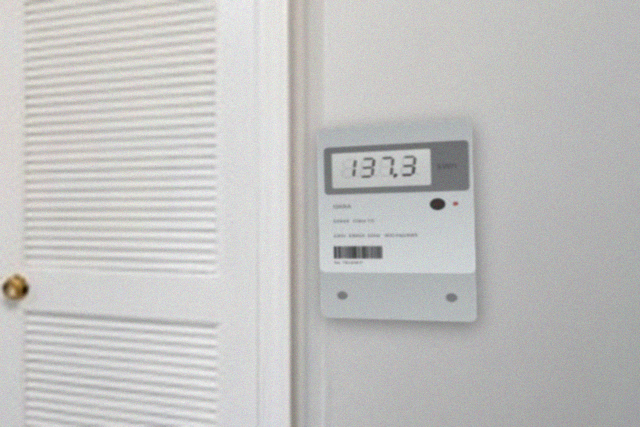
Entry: 137.3 (kWh)
